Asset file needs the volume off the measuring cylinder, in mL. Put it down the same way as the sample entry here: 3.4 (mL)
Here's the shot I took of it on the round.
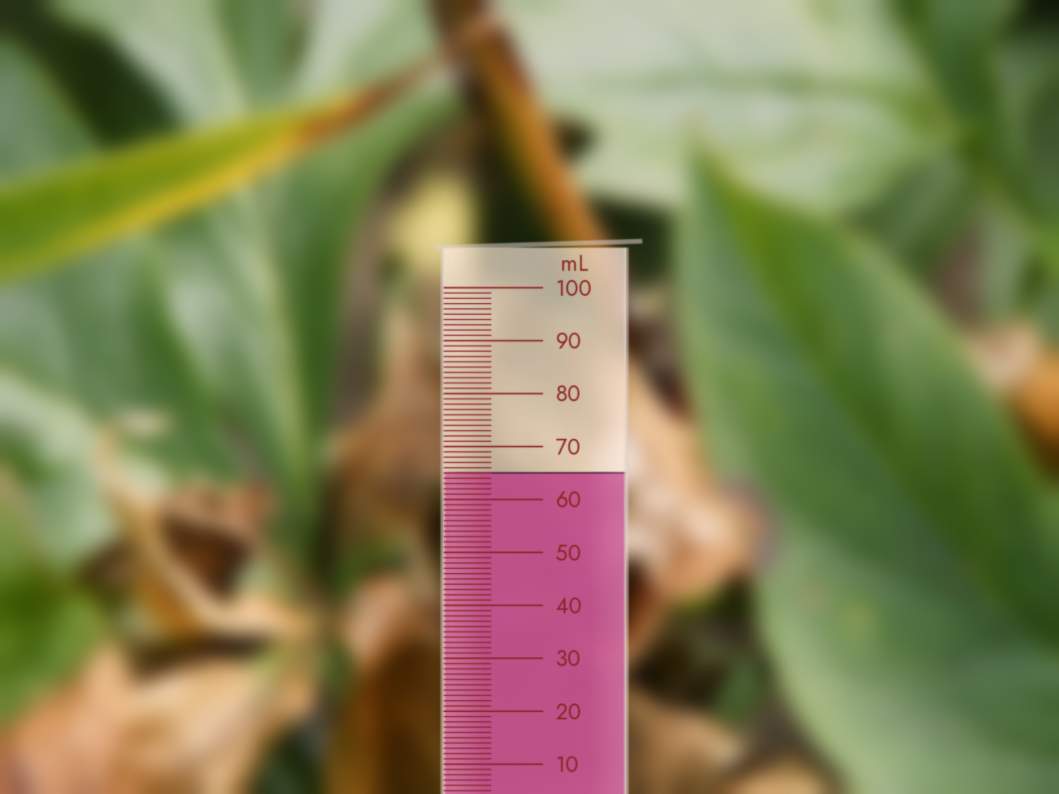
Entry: 65 (mL)
